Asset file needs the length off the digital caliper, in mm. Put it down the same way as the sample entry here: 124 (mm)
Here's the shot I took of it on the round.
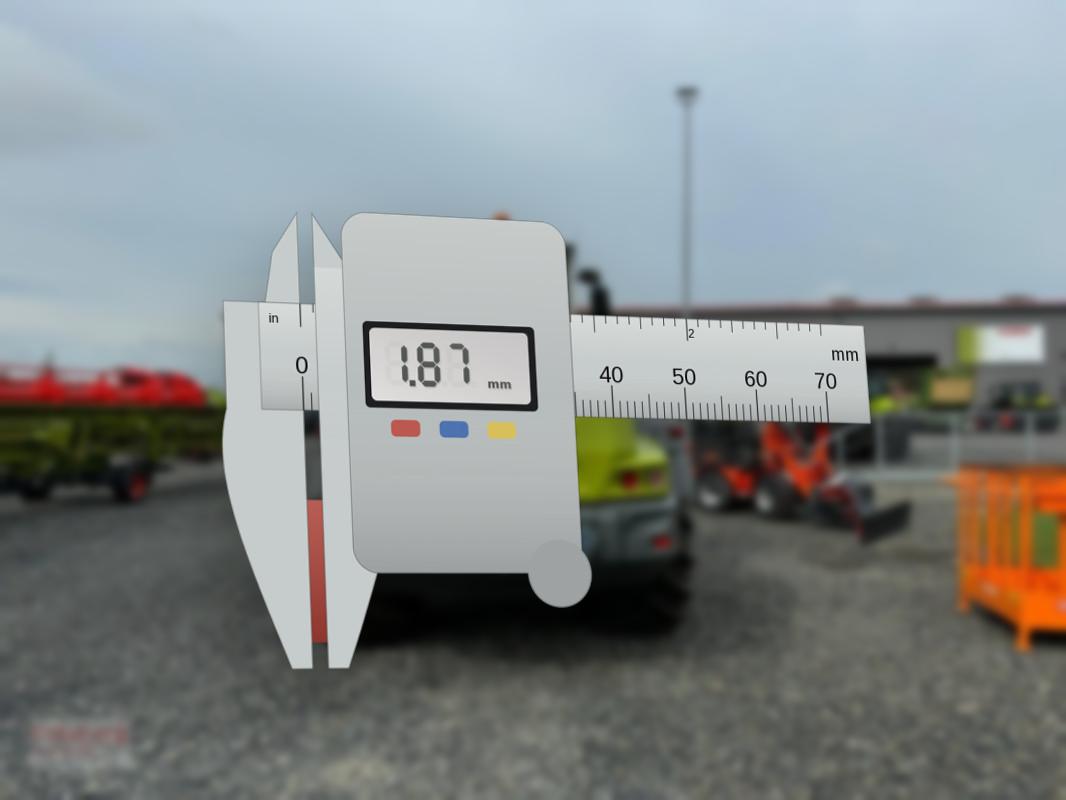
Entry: 1.87 (mm)
